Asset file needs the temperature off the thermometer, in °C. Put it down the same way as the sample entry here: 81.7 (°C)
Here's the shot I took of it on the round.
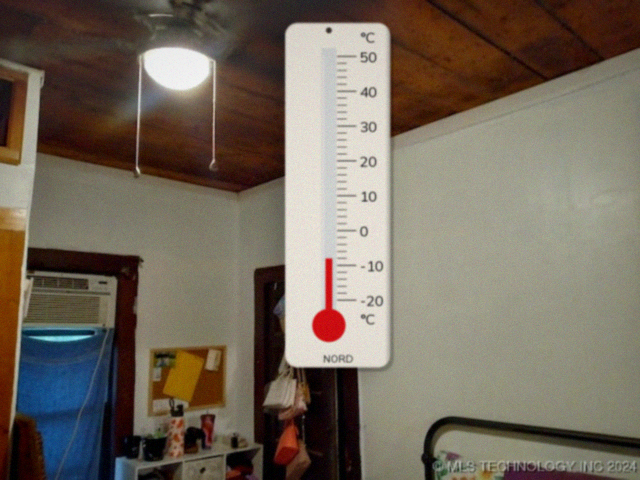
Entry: -8 (°C)
